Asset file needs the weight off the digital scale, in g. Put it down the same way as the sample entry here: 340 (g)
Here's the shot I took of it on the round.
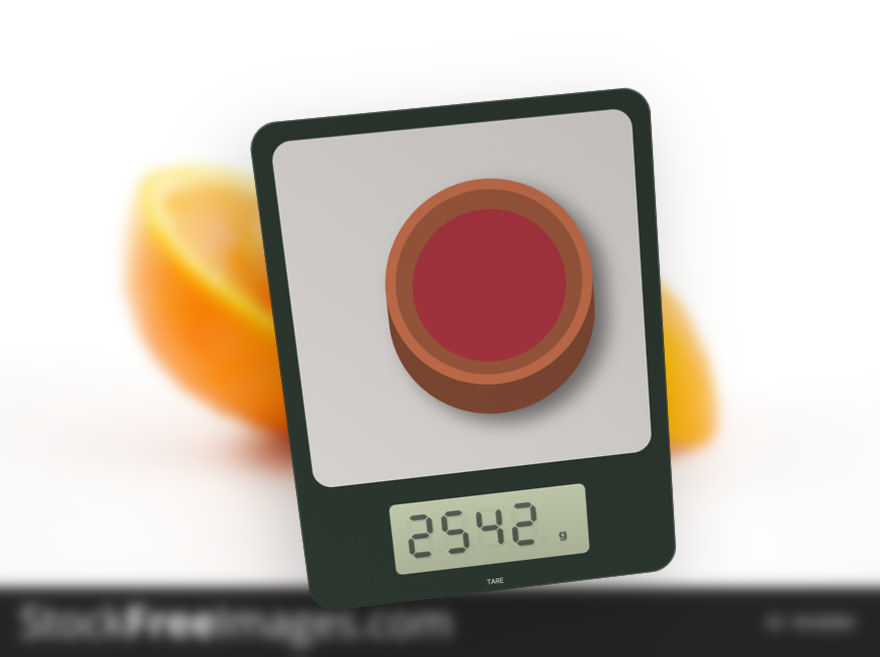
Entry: 2542 (g)
